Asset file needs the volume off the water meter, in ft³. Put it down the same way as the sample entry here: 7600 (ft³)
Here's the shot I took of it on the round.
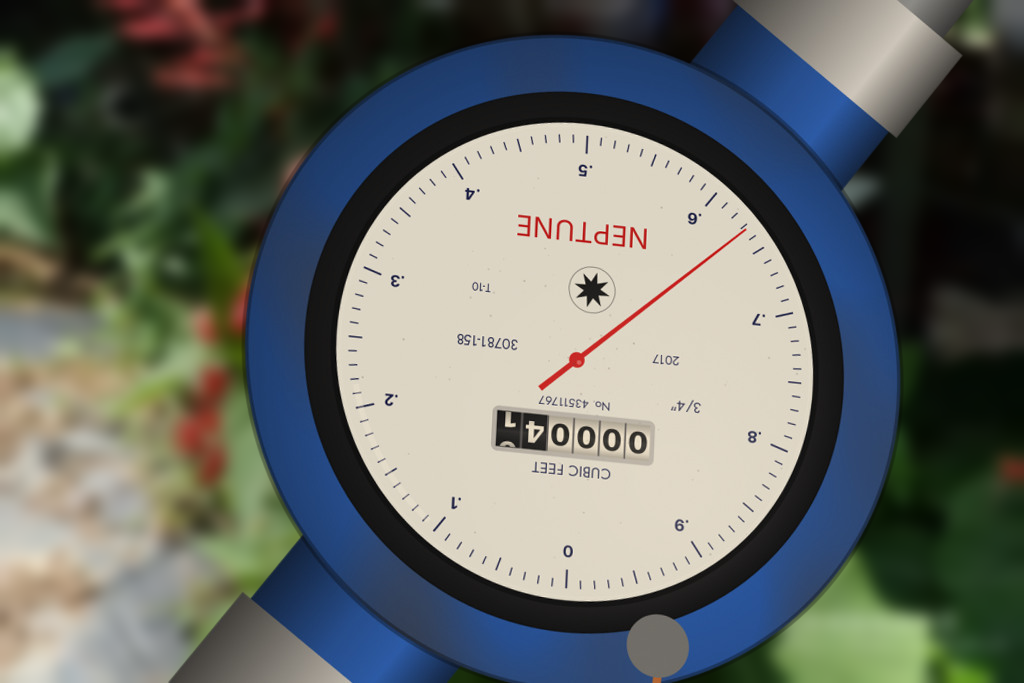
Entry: 40.63 (ft³)
